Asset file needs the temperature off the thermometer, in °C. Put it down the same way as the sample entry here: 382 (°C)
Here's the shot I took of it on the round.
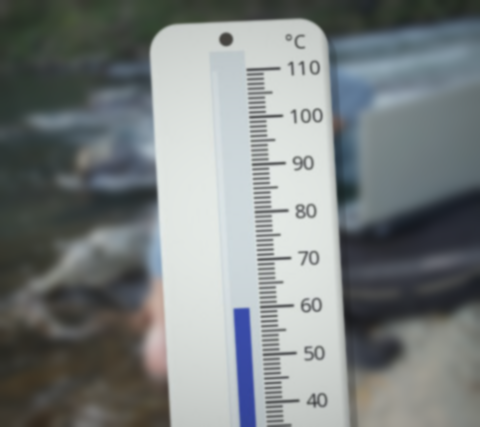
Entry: 60 (°C)
